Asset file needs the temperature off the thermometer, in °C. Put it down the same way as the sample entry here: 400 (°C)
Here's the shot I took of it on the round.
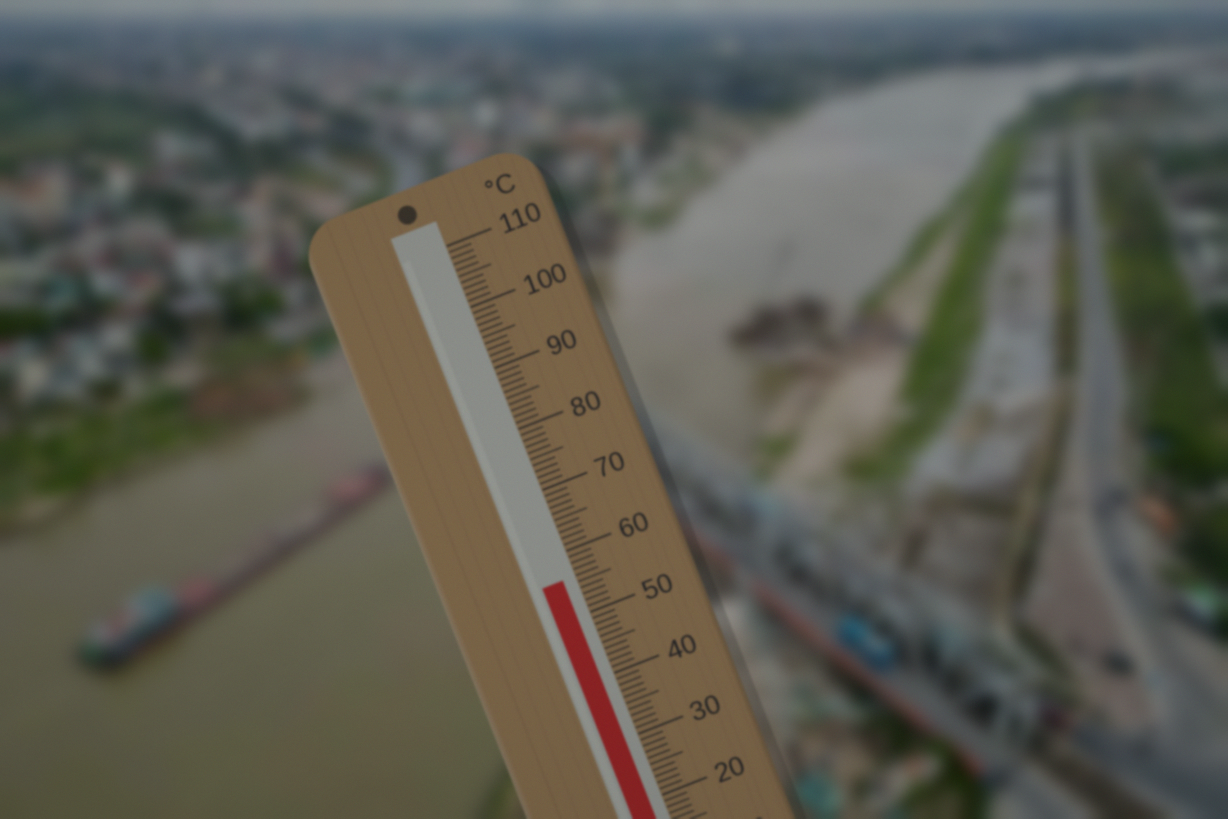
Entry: 56 (°C)
